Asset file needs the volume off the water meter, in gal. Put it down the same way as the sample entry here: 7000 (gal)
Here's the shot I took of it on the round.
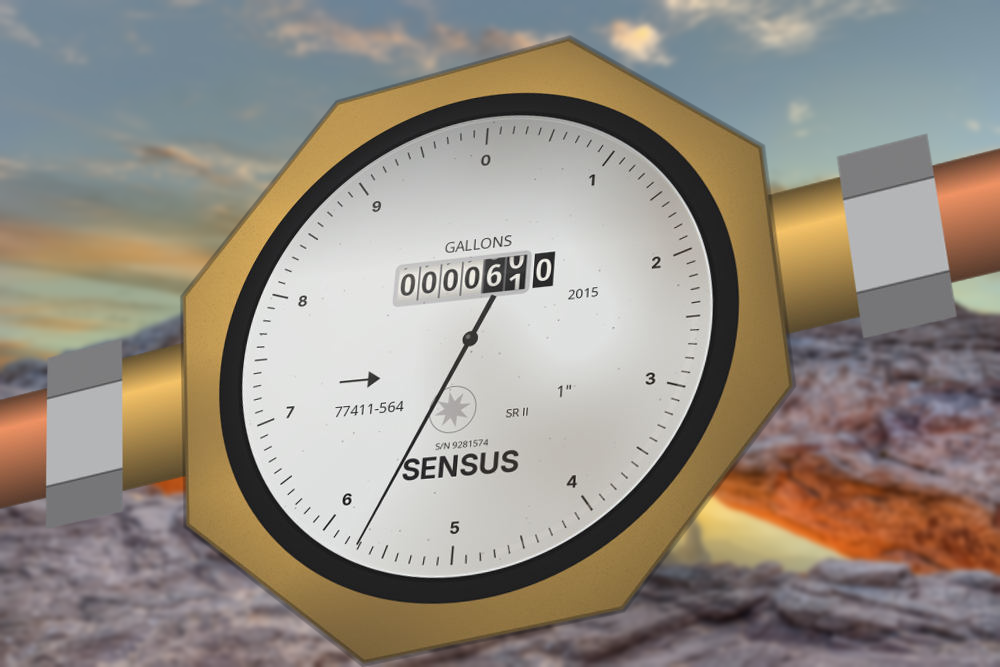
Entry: 605.7 (gal)
